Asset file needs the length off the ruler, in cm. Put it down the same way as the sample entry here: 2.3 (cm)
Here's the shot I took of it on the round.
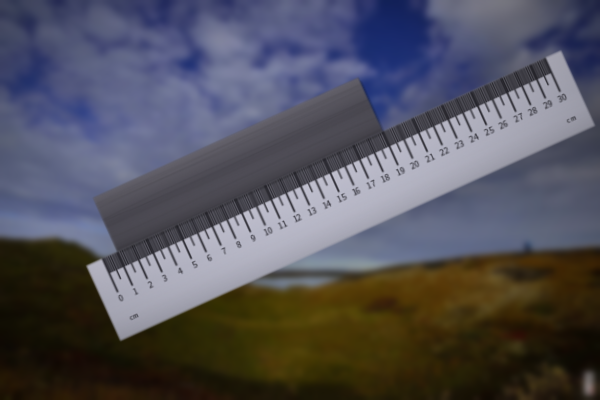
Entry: 18 (cm)
